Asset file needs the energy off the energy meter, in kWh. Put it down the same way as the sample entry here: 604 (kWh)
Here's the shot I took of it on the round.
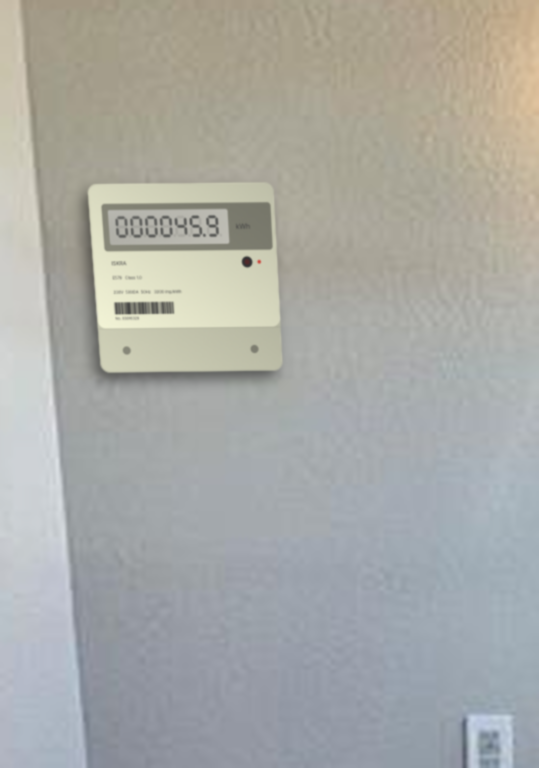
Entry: 45.9 (kWh)
